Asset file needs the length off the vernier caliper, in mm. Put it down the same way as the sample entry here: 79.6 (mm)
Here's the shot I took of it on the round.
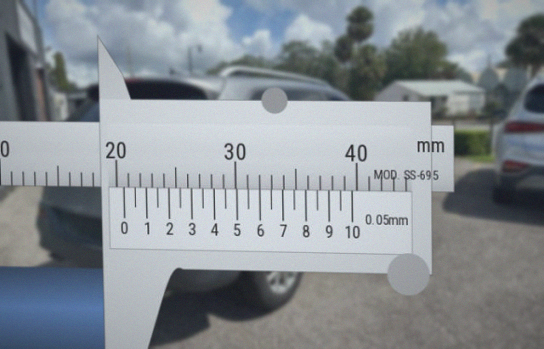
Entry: 20.6 (mm)
